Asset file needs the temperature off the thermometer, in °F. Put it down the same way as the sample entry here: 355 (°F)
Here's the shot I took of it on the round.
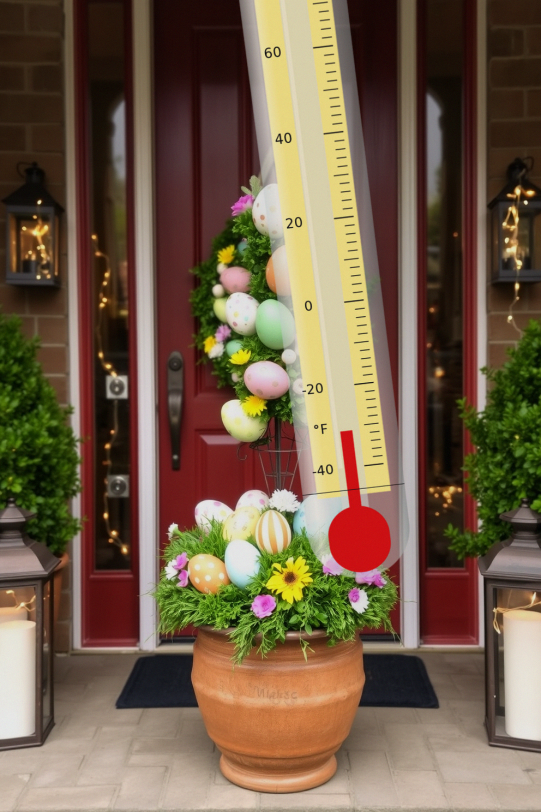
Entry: -31 (°F)
